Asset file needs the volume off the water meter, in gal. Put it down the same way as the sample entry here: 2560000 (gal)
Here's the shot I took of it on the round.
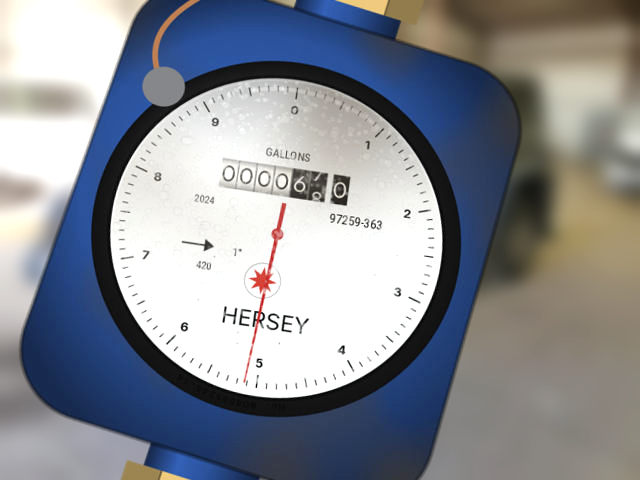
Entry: 675.1 (gal)
